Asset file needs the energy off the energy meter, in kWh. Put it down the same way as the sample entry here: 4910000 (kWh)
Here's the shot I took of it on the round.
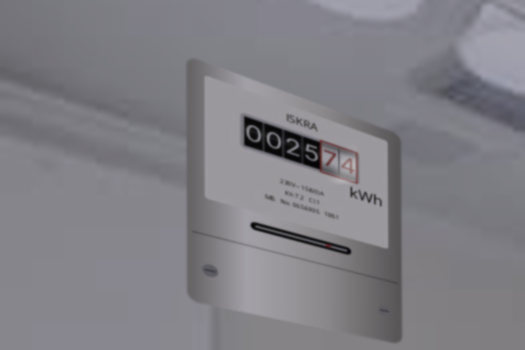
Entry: 25.74 (kWh)
